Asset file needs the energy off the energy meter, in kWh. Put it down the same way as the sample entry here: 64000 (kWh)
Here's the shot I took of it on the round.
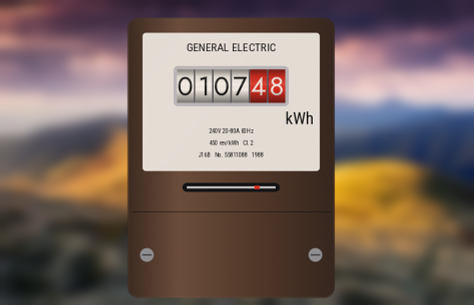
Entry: 107.48 (kWh)
